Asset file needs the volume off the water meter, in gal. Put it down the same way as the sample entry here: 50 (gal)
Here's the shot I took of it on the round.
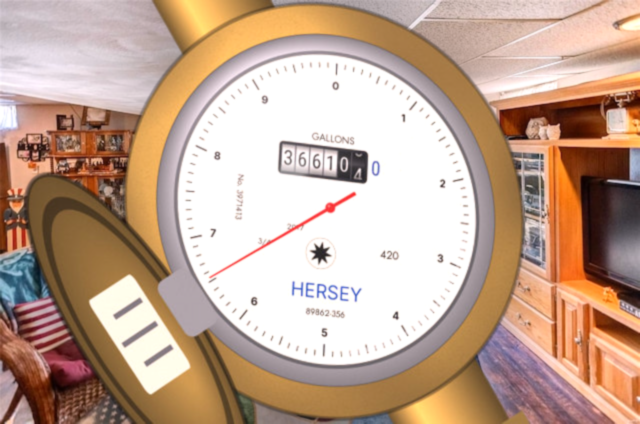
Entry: 3661036.5 (gal)
